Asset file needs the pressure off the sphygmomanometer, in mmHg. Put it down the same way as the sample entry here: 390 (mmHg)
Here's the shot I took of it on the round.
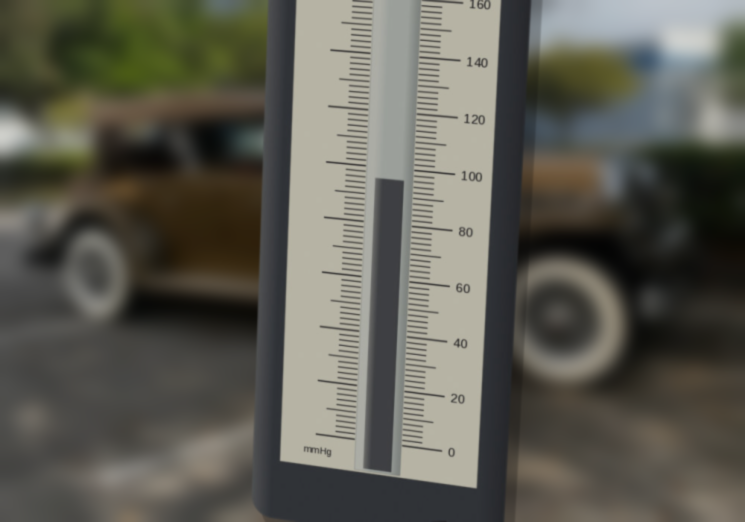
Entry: 96 (mmHg)
